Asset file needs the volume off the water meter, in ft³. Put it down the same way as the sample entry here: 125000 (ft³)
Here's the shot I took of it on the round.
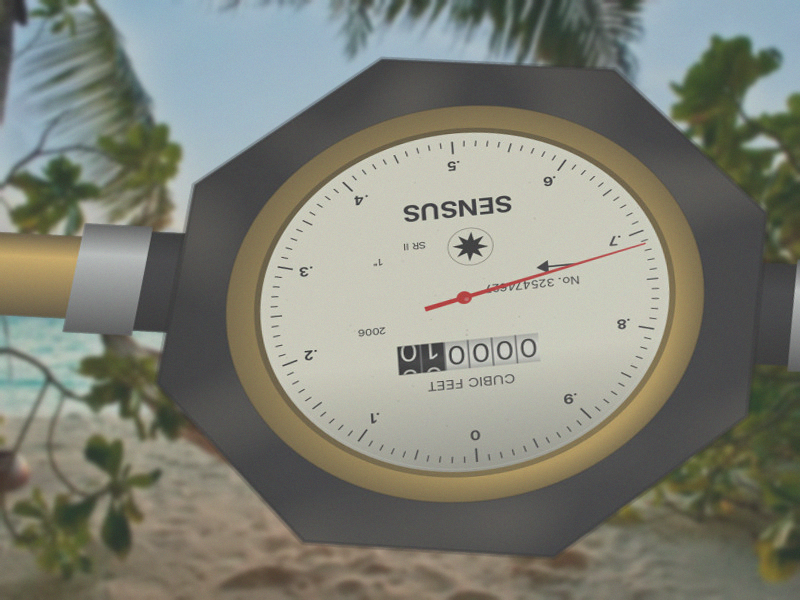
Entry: 9.71 (ft³)
